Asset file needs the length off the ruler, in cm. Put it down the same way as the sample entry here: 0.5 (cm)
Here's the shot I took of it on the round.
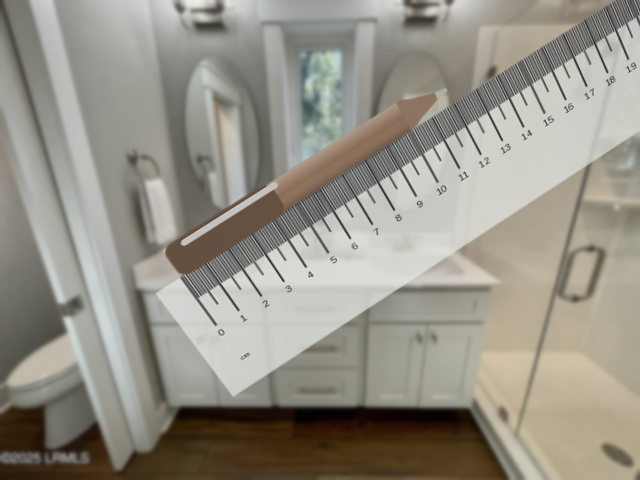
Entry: 12 (cm)
